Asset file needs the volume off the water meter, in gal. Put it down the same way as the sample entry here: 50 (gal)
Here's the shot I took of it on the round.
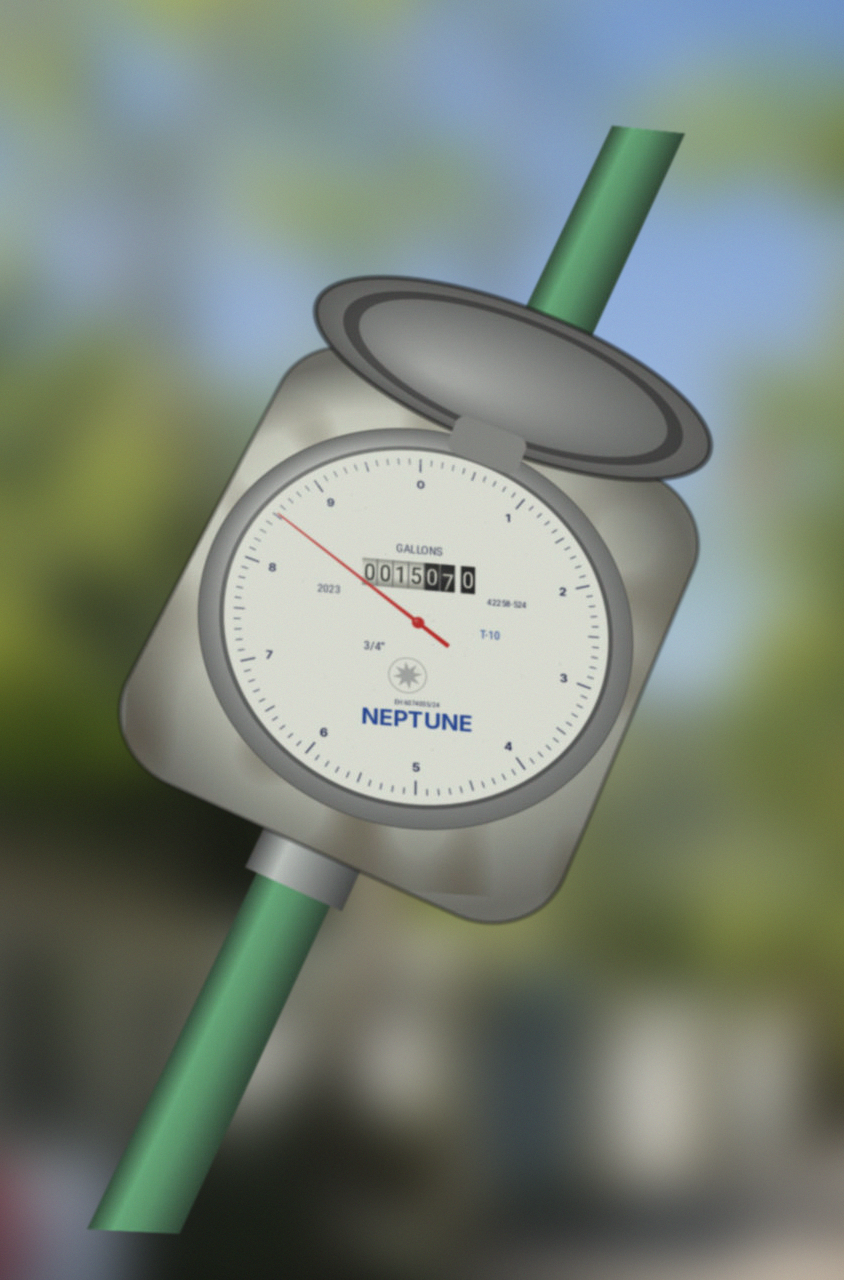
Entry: 15068.5 (gal)
